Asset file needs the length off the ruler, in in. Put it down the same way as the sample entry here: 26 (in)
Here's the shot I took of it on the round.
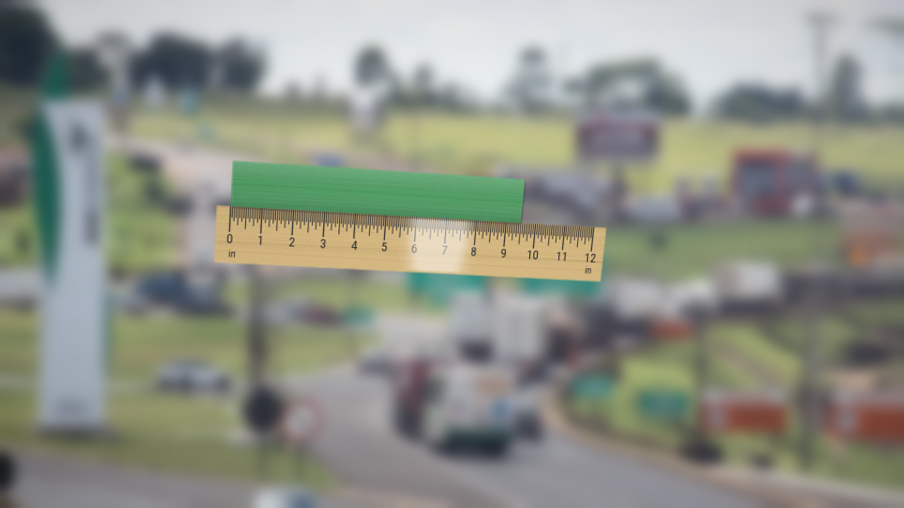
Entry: 9.5 (in)
